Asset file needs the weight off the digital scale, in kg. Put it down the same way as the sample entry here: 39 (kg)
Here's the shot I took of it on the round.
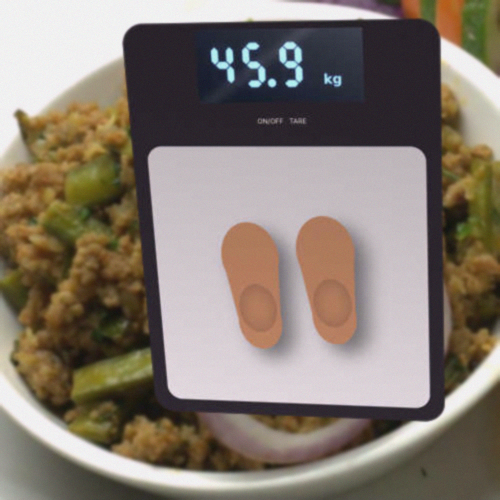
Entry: 45.9 (kg)
